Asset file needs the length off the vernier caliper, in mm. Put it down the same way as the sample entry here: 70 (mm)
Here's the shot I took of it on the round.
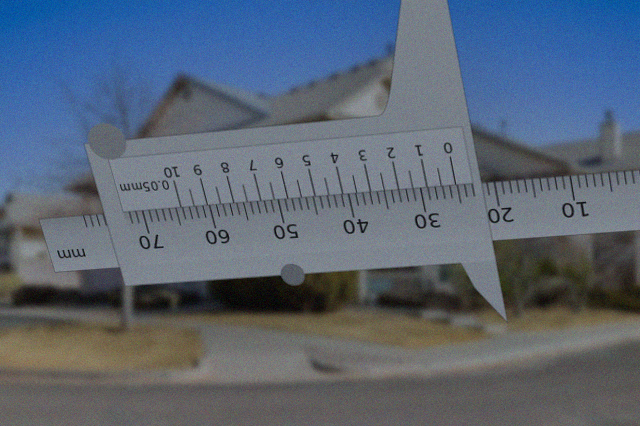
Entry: 25.2 (mm)
